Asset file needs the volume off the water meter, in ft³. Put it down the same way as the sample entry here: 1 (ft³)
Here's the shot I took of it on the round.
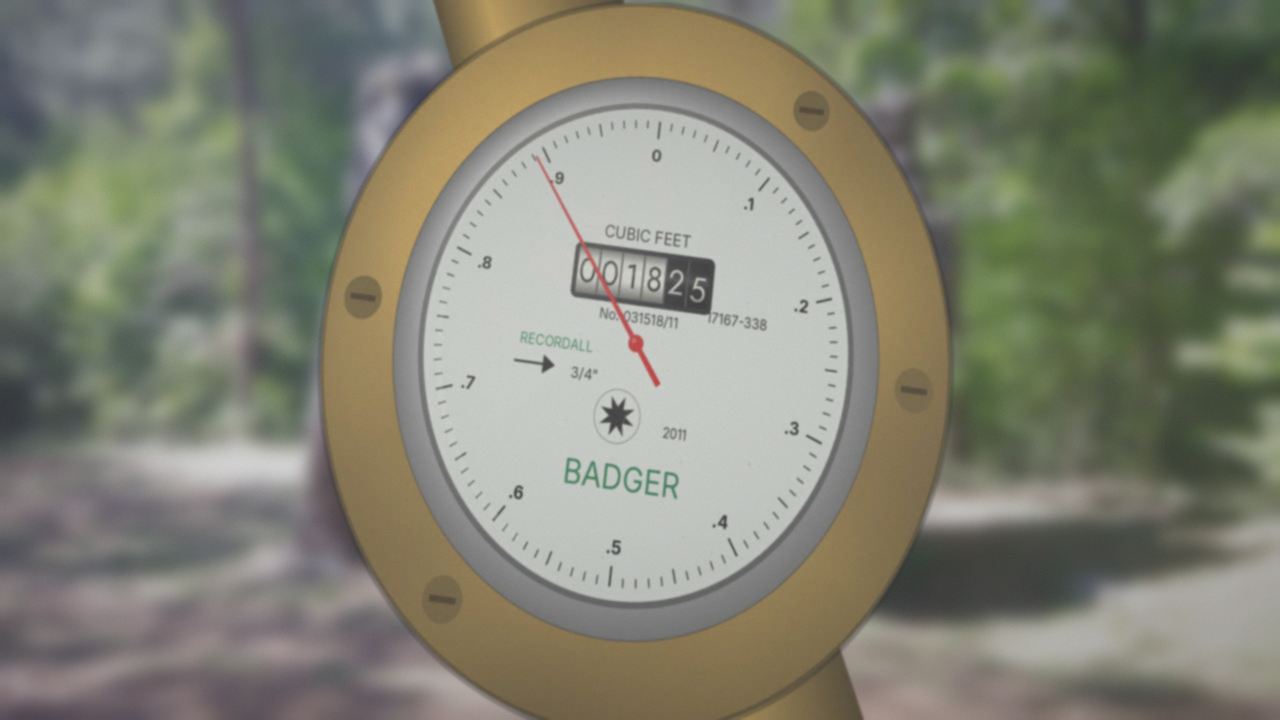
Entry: 1824.89 (ft³)
